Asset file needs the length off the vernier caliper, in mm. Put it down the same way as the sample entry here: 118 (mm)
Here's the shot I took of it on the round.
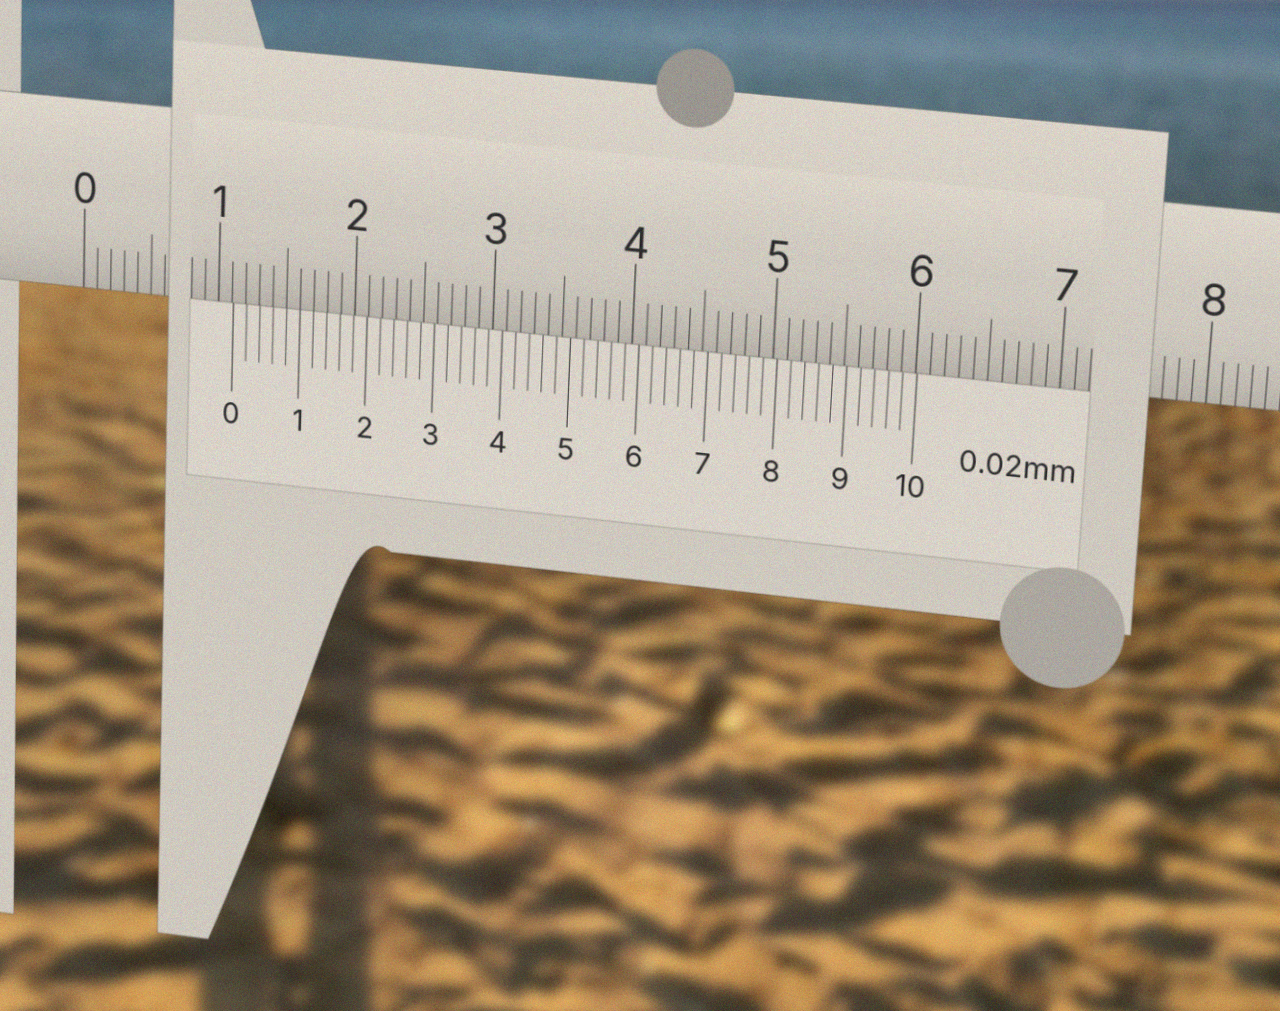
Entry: 11.1 (mm)
